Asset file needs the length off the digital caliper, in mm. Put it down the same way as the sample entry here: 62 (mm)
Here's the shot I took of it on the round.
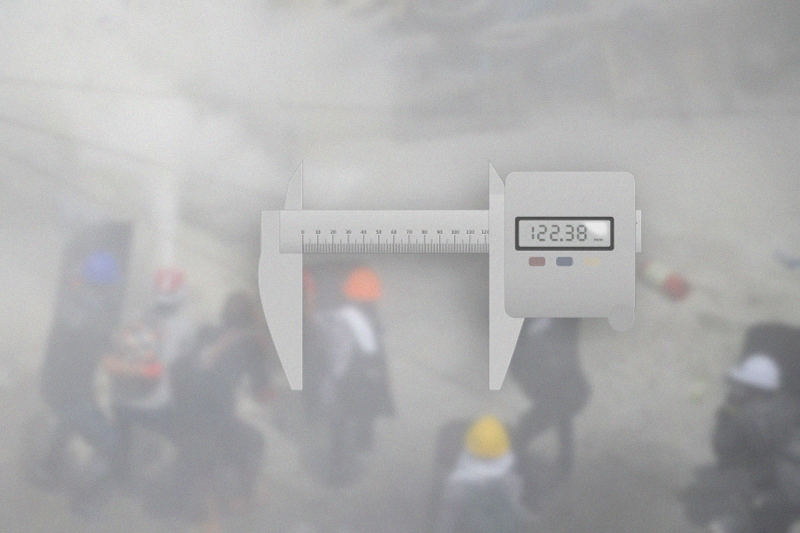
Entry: 122.38 (mm)
